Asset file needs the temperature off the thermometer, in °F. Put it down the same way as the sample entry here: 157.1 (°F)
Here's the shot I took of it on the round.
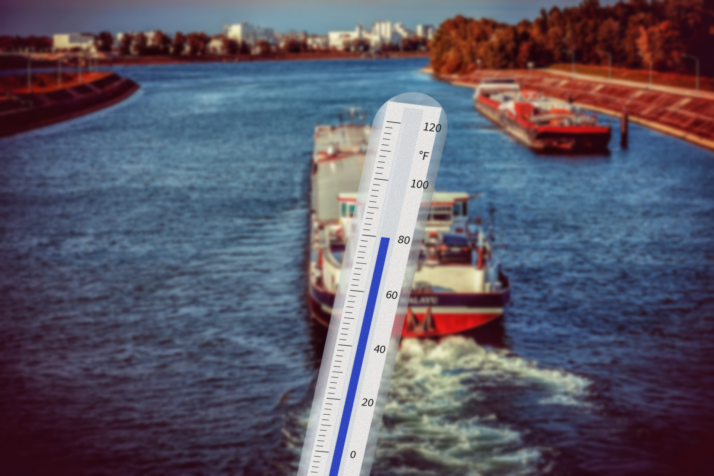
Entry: 80 (°F)
